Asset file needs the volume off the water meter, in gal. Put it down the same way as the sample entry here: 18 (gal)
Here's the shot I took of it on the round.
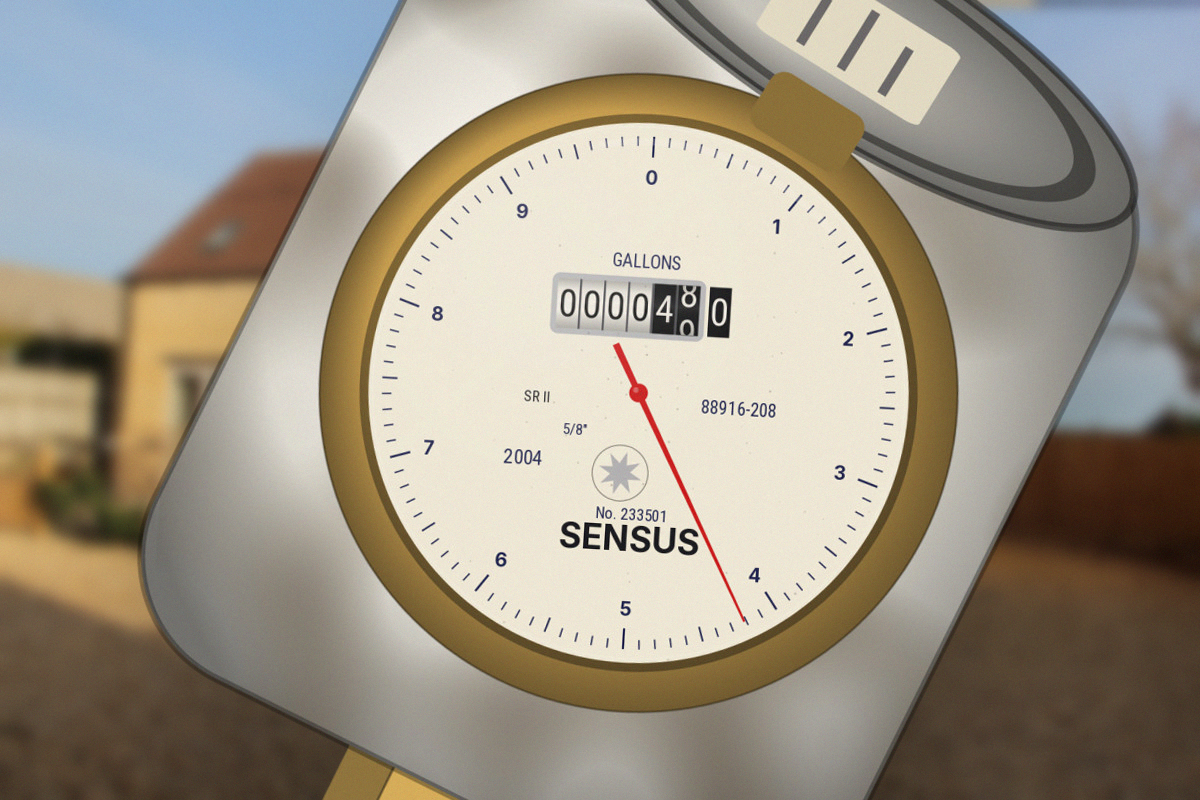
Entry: 484.2 (gal)
